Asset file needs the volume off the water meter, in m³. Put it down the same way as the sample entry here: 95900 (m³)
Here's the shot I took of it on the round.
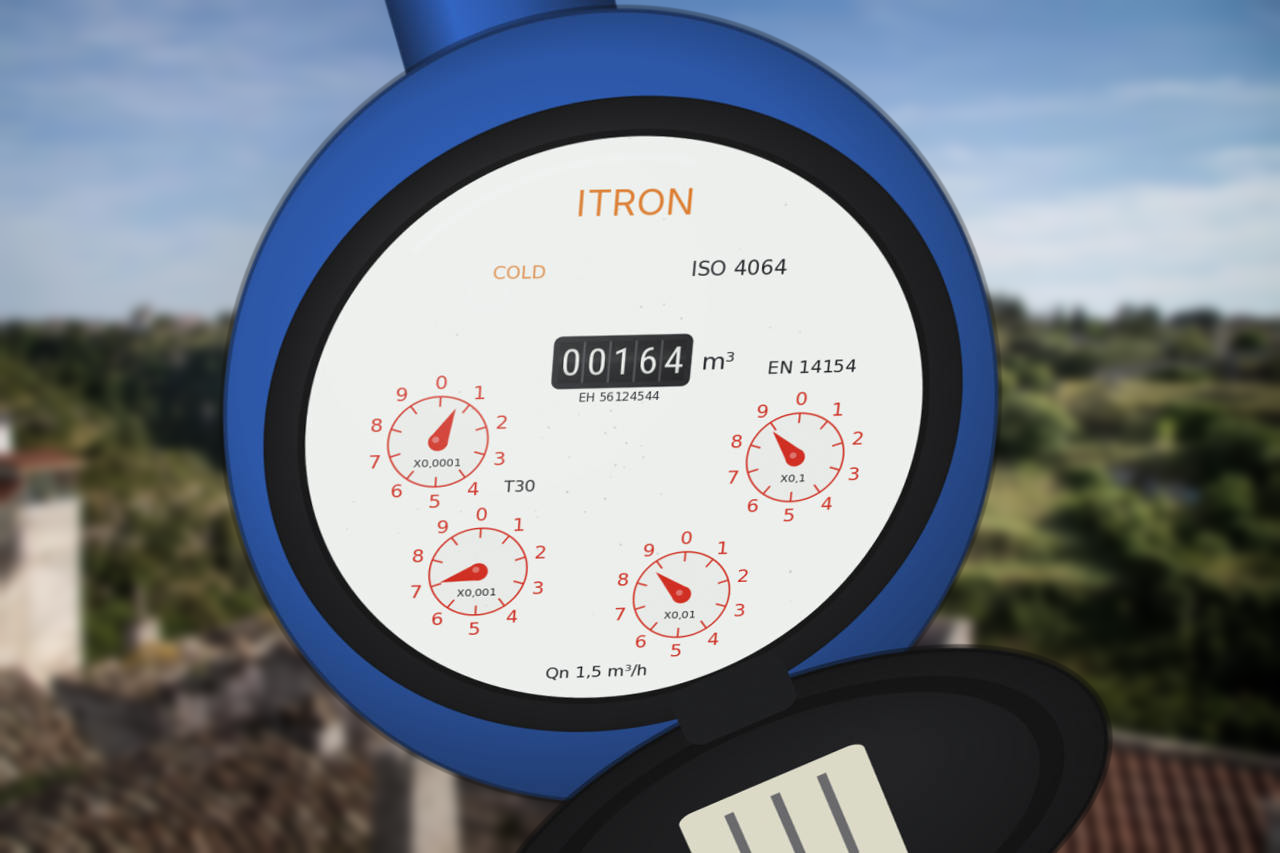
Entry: 164.8870 (m³)
